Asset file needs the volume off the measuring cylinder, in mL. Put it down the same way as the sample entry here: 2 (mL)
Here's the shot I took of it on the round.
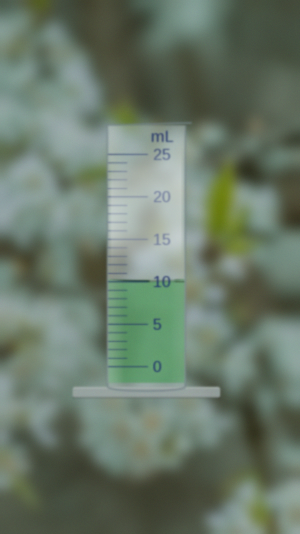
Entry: 10 (mL)
